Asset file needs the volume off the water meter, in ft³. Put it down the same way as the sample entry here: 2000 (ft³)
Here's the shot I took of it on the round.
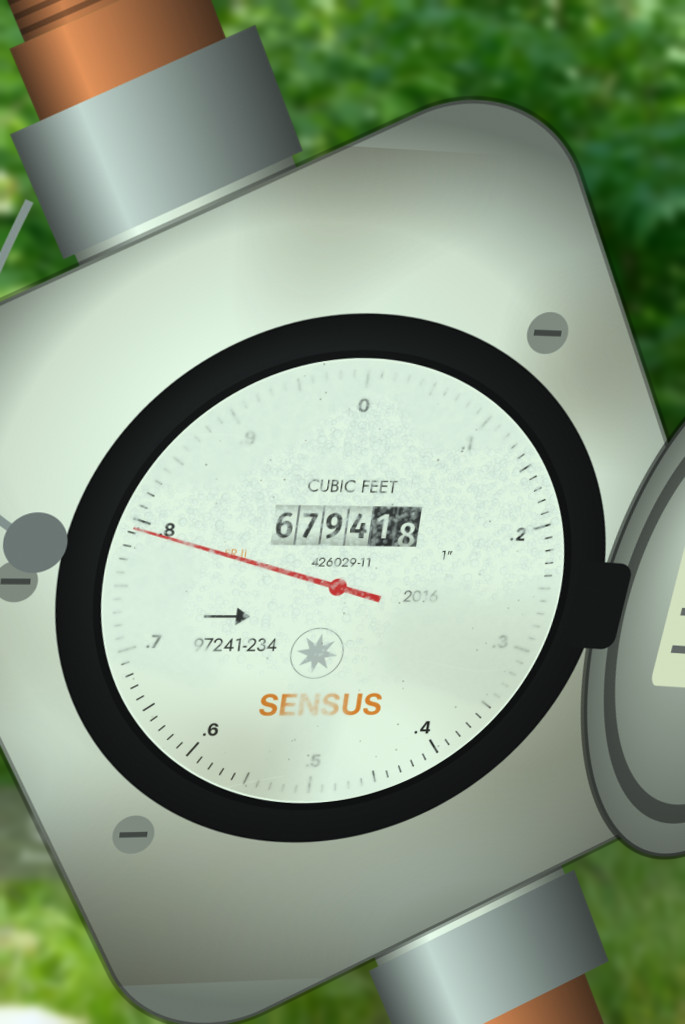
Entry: 679417.79 (ft³)
